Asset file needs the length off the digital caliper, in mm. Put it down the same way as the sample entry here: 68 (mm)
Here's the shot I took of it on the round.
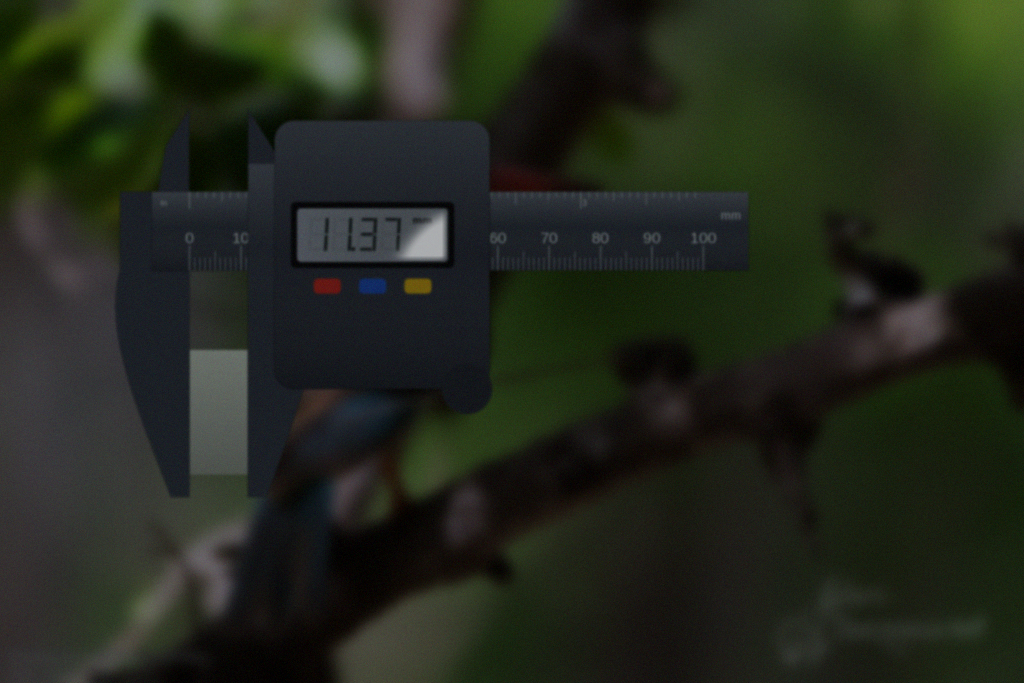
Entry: 11.37 (mm)
